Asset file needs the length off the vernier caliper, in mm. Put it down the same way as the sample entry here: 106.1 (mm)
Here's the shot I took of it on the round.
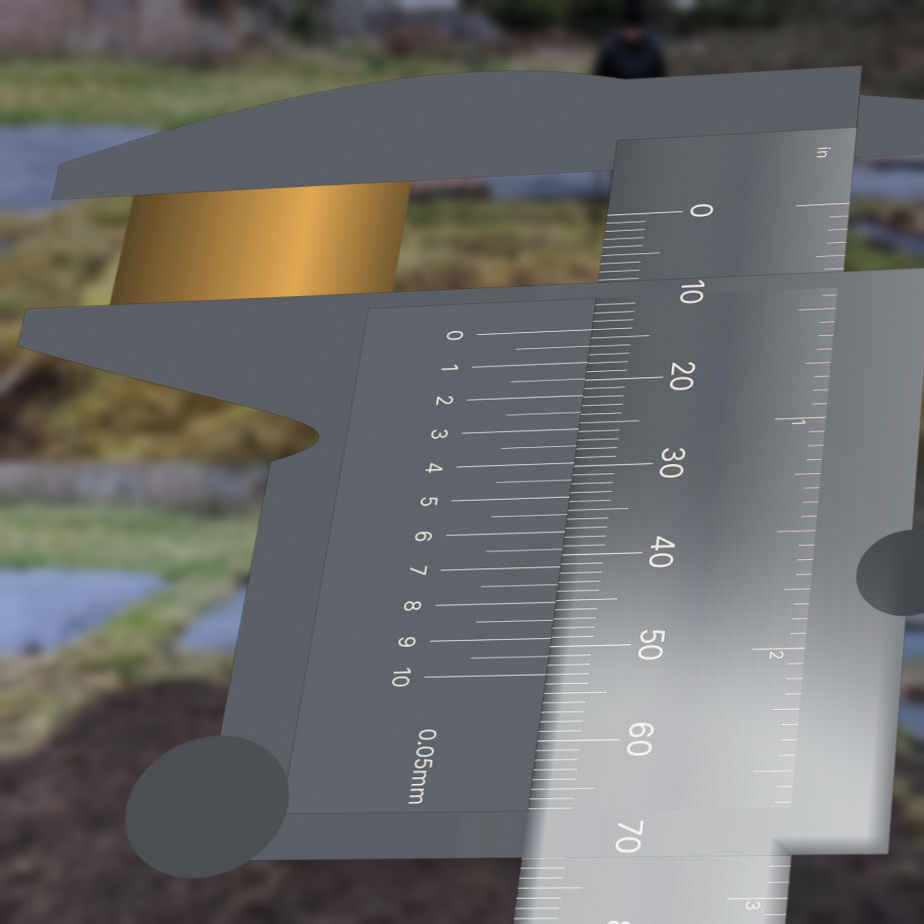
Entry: 14.0 (mm)
